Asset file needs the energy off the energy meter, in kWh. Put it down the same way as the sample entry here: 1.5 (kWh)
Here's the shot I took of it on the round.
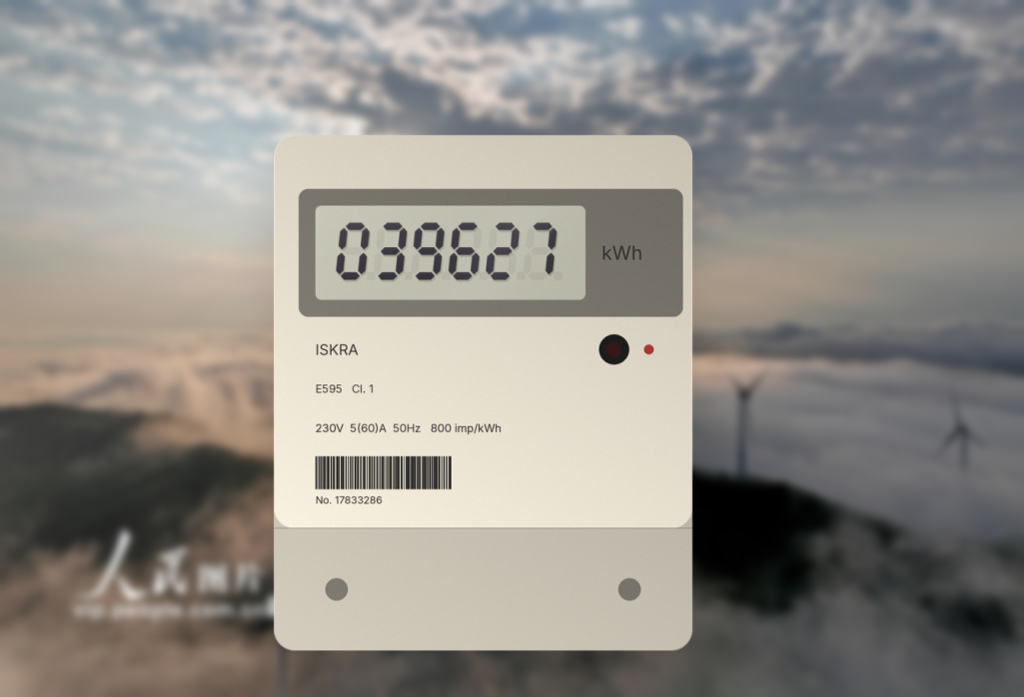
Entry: 39627 (kWh)
